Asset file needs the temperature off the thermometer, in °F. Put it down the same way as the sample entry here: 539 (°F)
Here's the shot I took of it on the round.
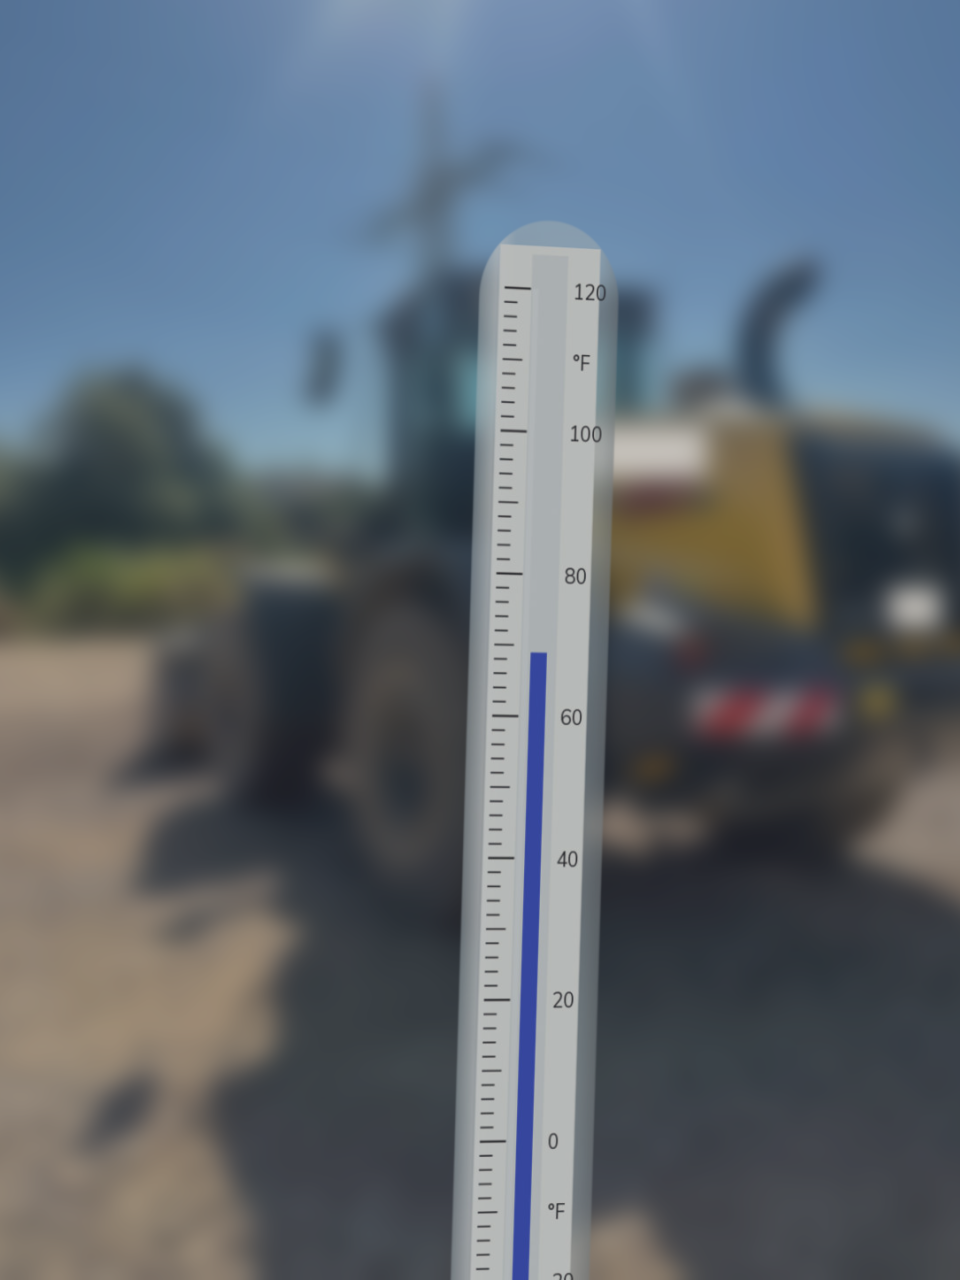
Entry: 69 (°F)
